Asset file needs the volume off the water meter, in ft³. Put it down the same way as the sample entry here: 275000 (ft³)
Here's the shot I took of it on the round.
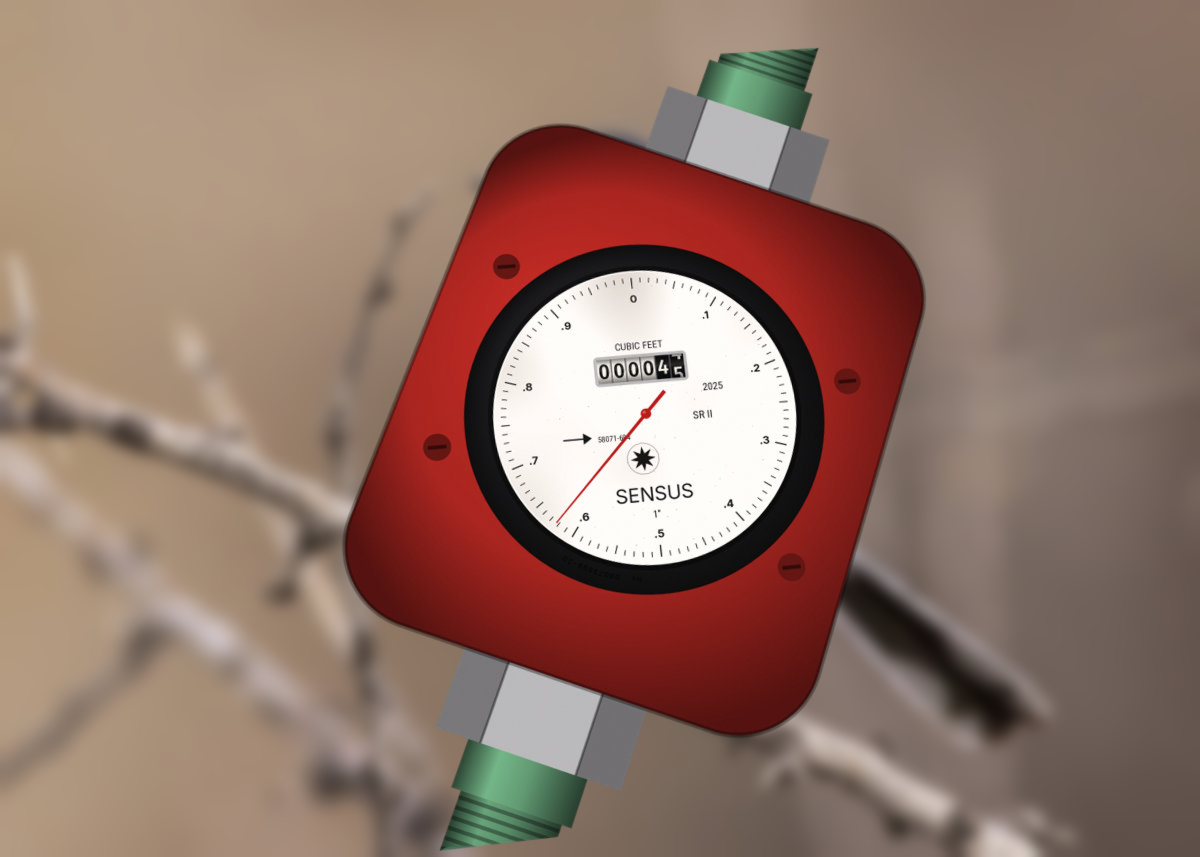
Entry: 44.62 (ft³)
